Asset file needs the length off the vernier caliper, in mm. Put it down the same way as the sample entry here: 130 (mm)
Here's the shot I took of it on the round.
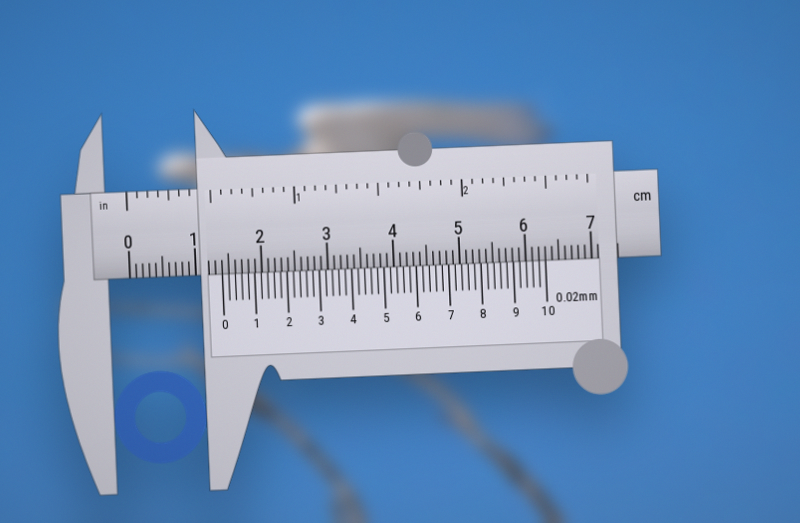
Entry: 14.0 (mm)
